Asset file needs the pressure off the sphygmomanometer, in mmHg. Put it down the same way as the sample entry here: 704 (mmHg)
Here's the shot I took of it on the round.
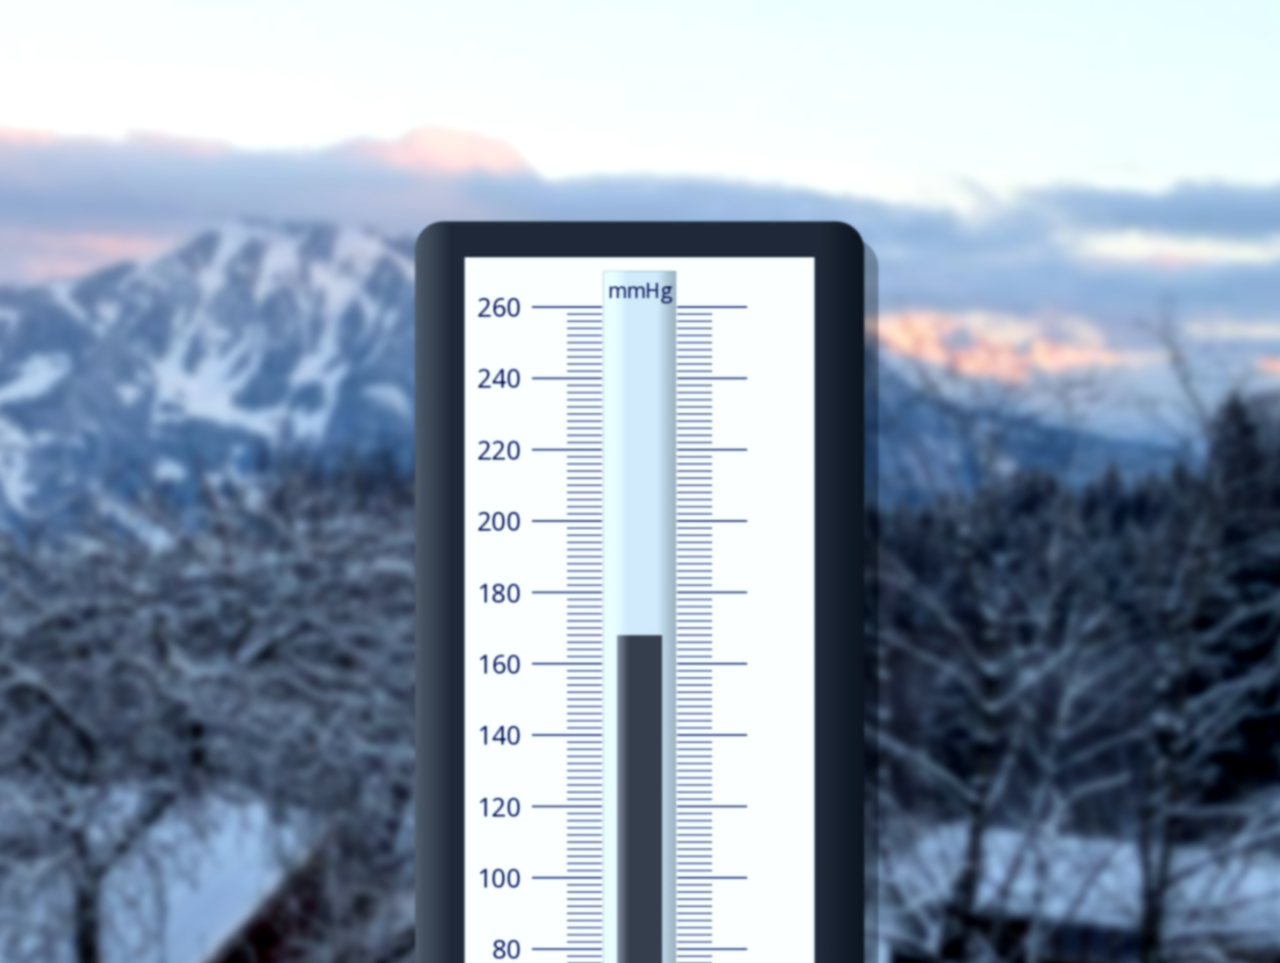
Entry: 168 (mmHg)
